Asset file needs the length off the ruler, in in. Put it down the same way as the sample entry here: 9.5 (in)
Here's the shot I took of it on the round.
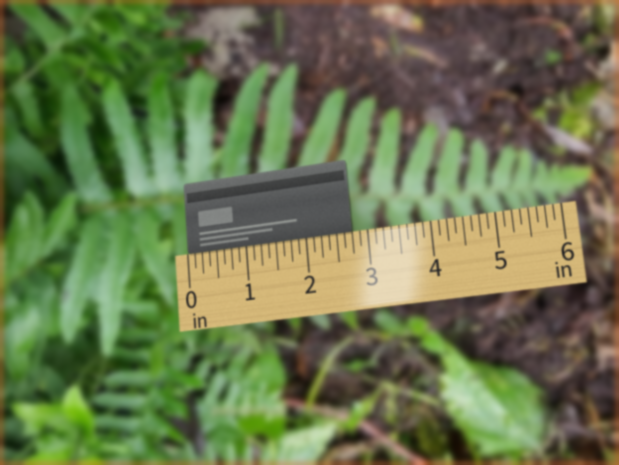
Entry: 2.75 (in)
